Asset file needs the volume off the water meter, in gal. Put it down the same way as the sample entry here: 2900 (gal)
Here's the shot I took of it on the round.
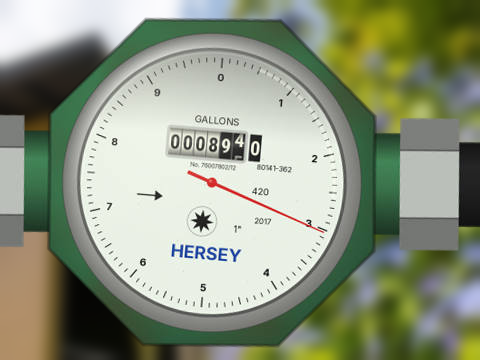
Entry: 8943.0 (gal)
